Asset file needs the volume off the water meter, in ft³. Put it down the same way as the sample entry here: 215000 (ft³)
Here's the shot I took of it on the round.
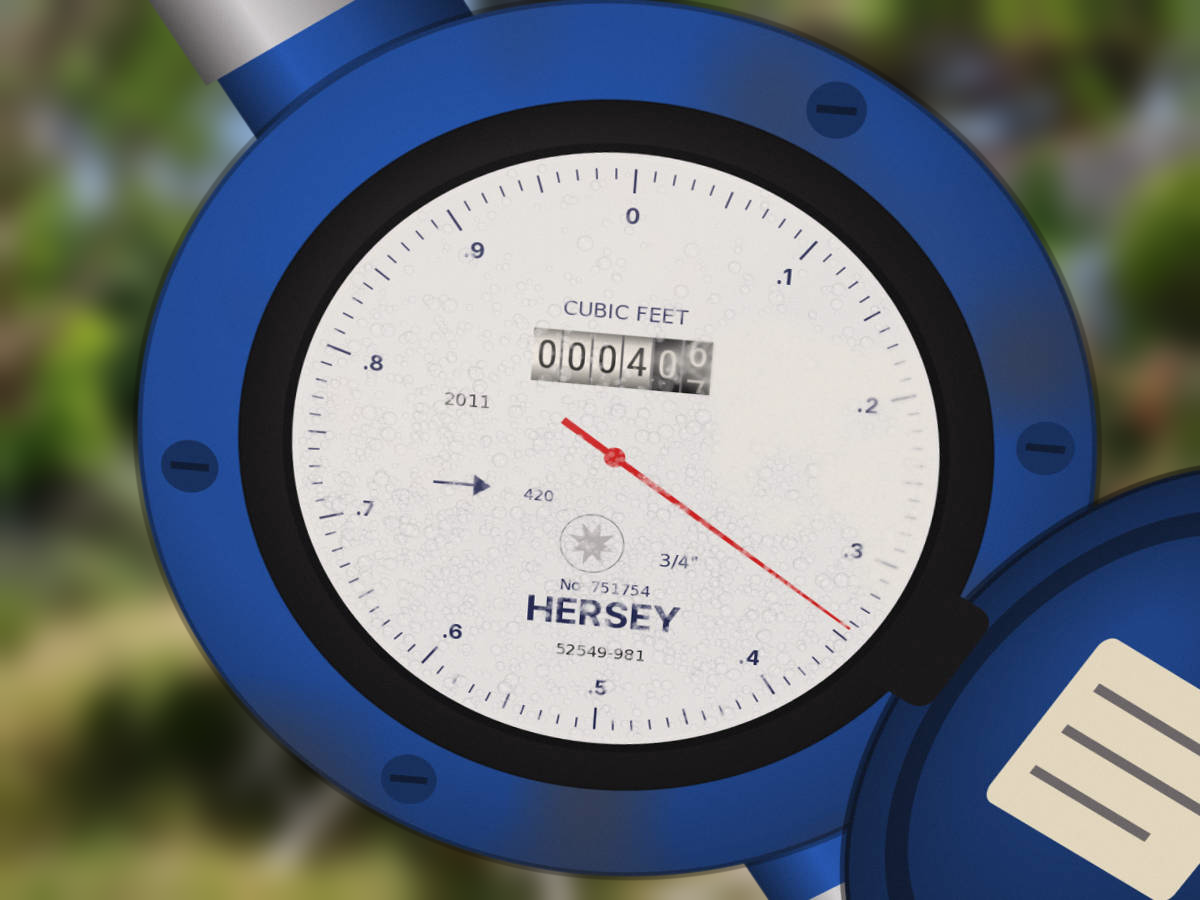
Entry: 406.34 (ft³)
